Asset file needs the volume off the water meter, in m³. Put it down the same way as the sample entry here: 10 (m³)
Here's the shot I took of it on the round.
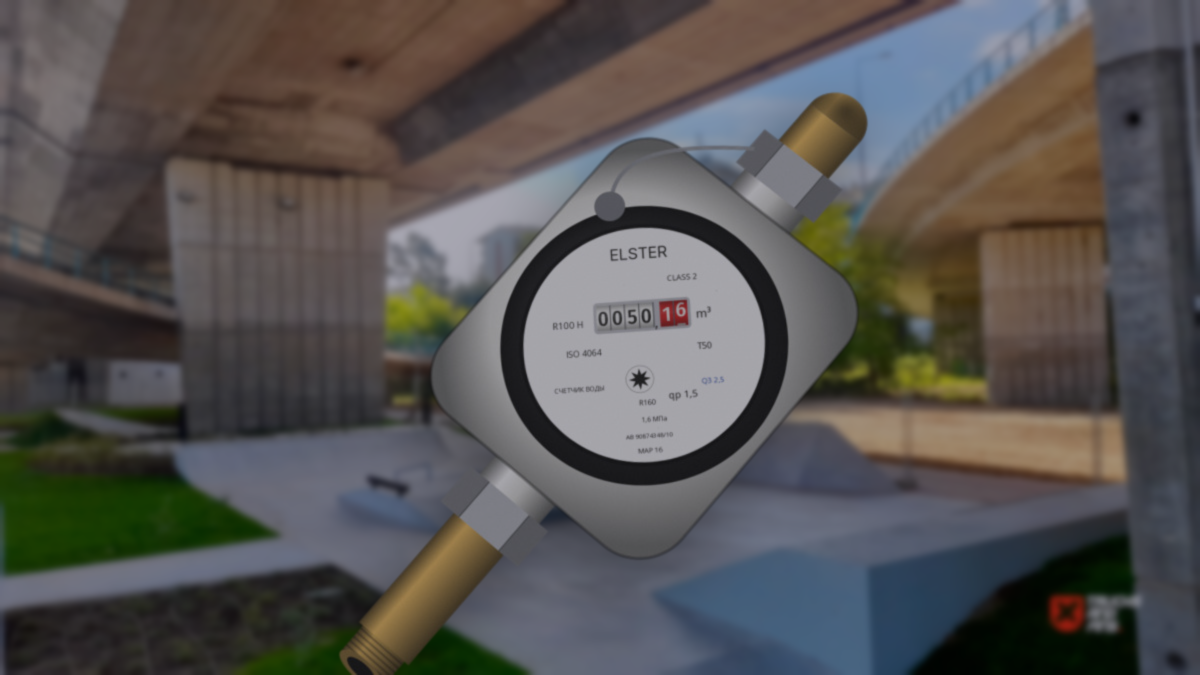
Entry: 50.16 (m³)
